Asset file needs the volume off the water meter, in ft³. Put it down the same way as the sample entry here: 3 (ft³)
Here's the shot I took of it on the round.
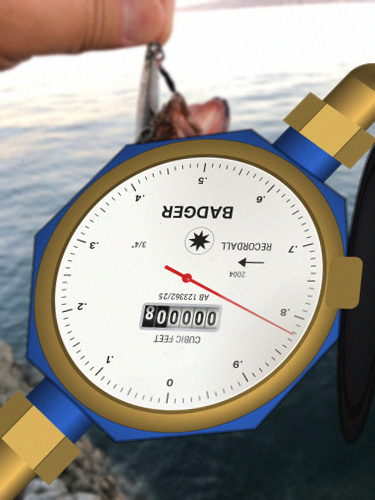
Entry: 7.82 (ft³)
